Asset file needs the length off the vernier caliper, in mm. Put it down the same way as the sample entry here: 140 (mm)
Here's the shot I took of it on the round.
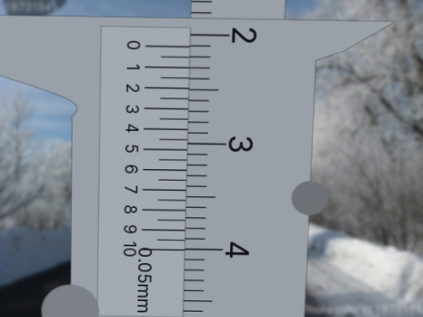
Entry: 21.1 (mm)
